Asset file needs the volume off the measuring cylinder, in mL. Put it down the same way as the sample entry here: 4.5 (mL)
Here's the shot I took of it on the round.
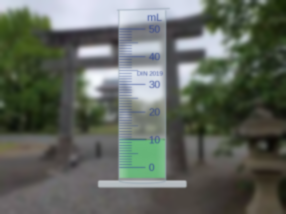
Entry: 10 (mL)
